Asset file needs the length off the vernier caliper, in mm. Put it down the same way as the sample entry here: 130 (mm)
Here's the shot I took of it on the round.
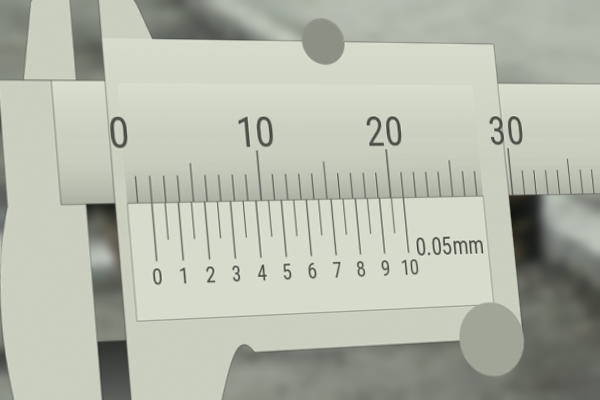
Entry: 2.0 (mm)
